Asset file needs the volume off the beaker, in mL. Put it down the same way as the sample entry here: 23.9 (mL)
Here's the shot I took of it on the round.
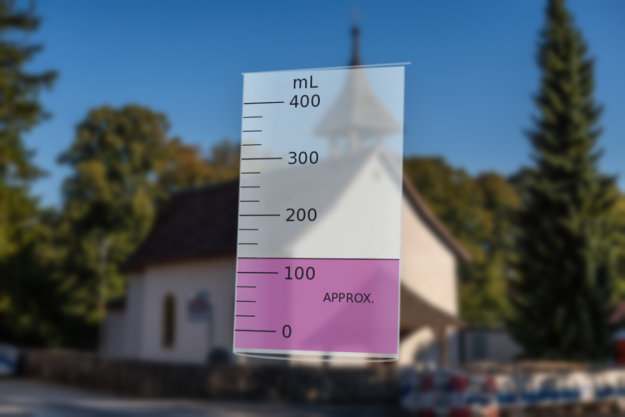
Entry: 125 (mL)
